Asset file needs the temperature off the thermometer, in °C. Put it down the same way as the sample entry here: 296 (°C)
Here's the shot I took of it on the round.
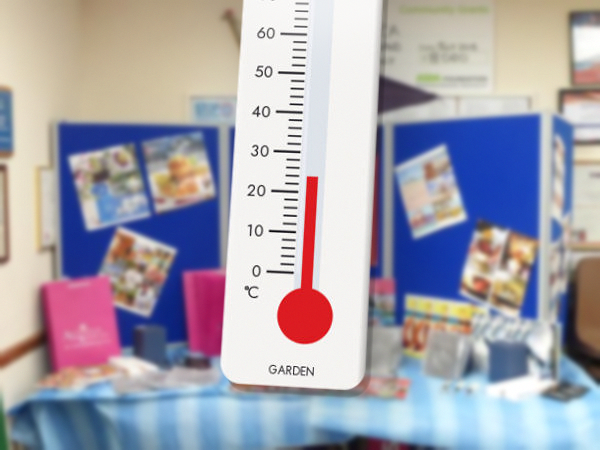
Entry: 24 (°C)
